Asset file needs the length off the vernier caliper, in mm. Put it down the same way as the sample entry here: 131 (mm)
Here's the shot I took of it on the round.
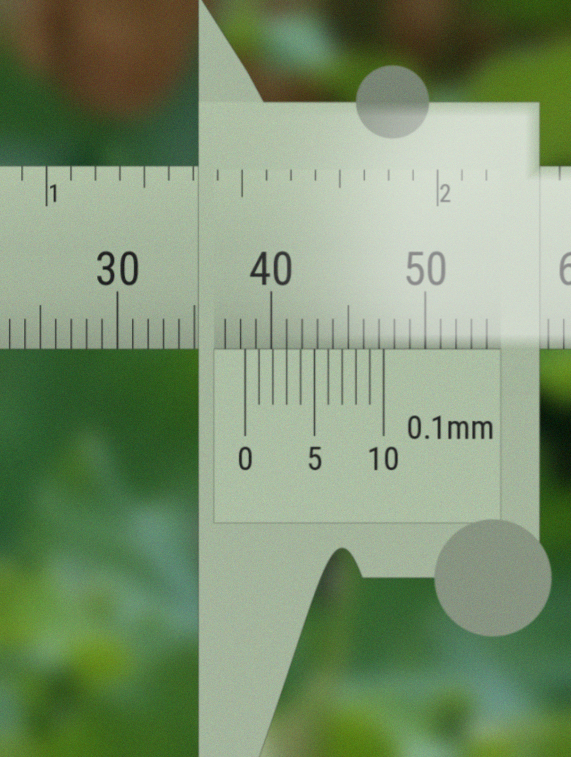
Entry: 38.3 (mm)
